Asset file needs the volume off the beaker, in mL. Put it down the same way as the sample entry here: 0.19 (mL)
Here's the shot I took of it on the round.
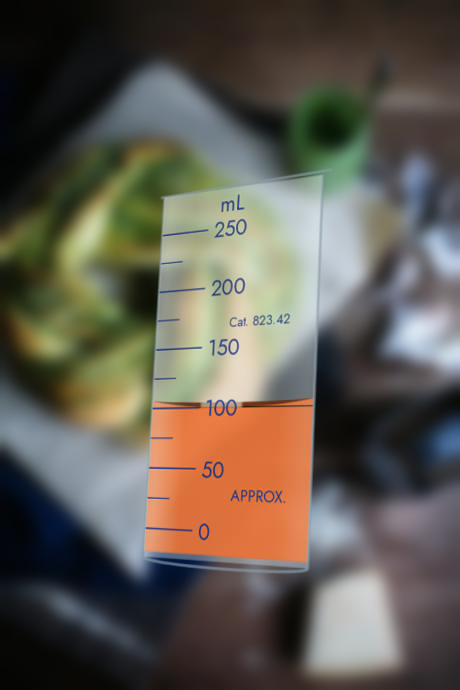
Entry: 100 (mL)
